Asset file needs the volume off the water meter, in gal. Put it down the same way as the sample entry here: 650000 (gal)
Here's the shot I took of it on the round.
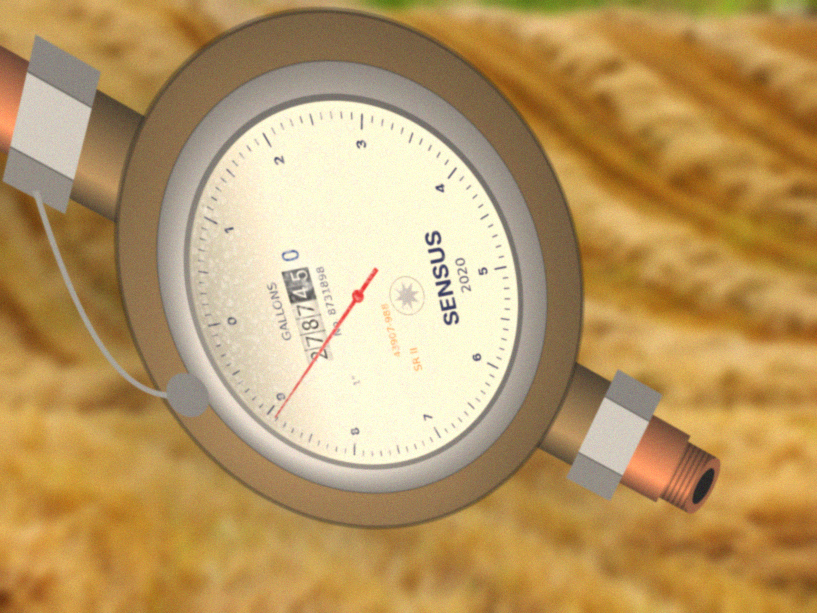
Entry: 2787448.9 (gal)
